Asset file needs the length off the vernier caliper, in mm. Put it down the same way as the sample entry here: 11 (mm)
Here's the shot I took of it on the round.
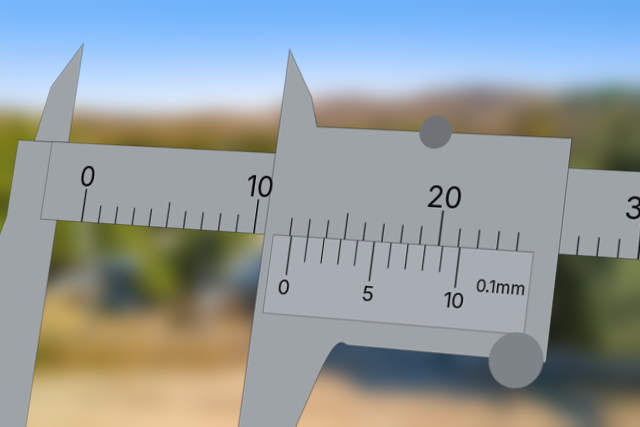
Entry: 12.1 (mm)
